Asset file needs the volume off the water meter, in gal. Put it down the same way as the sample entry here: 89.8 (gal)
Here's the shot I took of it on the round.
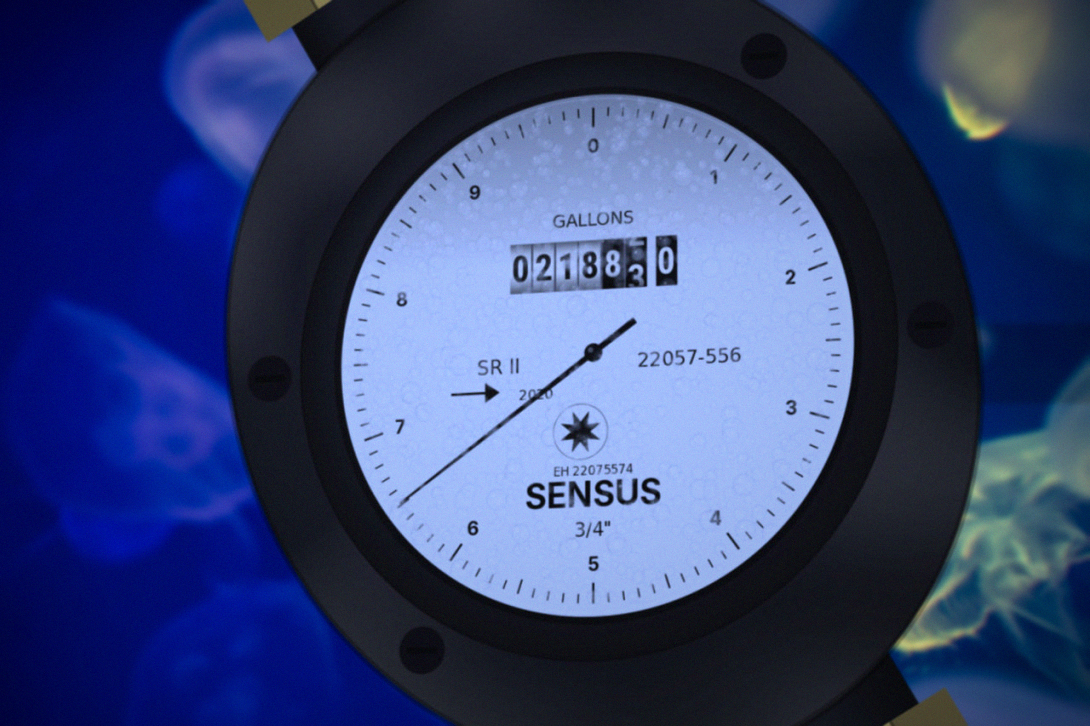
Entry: 218826.5 (gal)
